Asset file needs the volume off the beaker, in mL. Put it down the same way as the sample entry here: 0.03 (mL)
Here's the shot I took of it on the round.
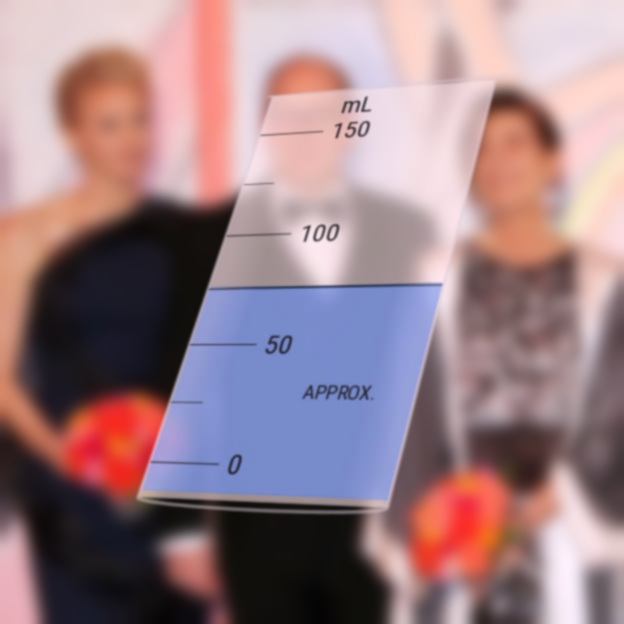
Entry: 75 (mL)
